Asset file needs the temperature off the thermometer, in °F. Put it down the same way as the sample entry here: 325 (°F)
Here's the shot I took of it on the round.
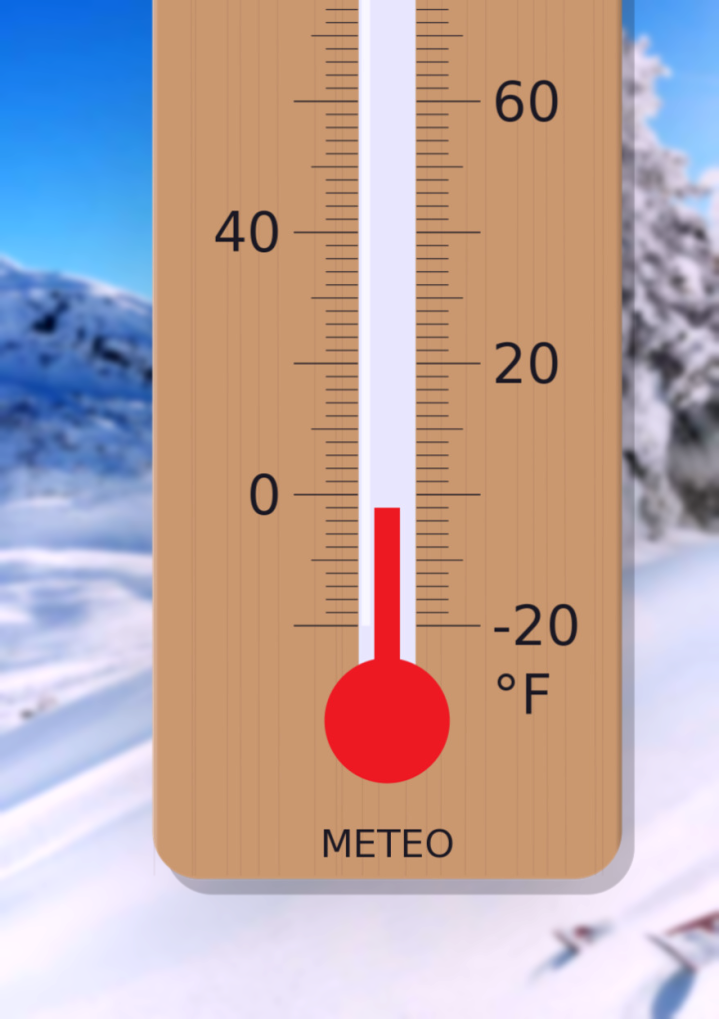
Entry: -2 (°F)
